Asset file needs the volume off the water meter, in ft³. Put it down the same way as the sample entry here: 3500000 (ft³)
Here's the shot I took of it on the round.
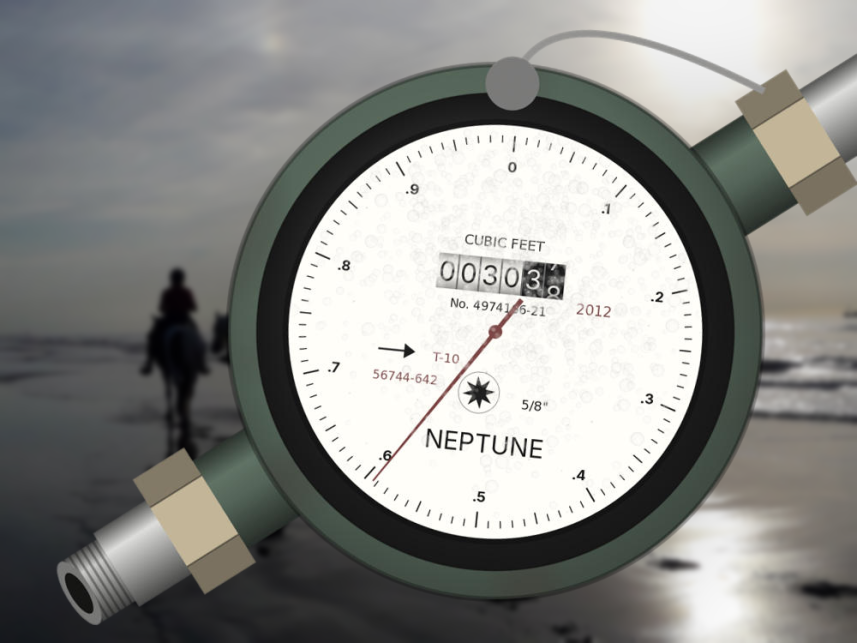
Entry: 3037.59 (ft³)
